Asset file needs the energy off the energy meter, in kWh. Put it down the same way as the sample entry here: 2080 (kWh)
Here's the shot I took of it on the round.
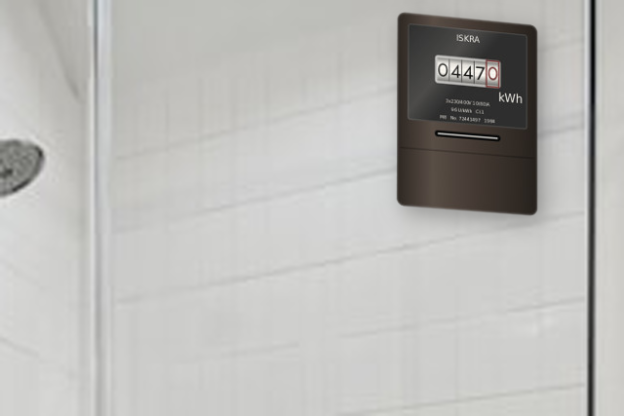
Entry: 447.0 (kWh)
